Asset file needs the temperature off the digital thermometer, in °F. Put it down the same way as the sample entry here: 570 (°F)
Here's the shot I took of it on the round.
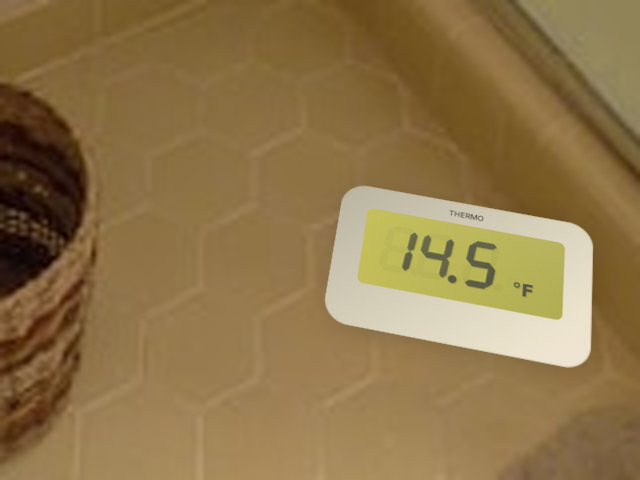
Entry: 14.5 (°F)
